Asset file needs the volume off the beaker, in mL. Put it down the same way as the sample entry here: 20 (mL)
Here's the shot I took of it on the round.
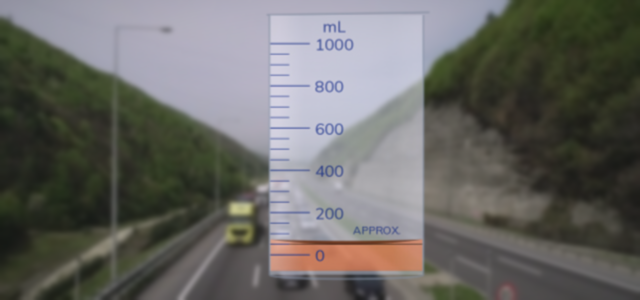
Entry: 50 (mL)
